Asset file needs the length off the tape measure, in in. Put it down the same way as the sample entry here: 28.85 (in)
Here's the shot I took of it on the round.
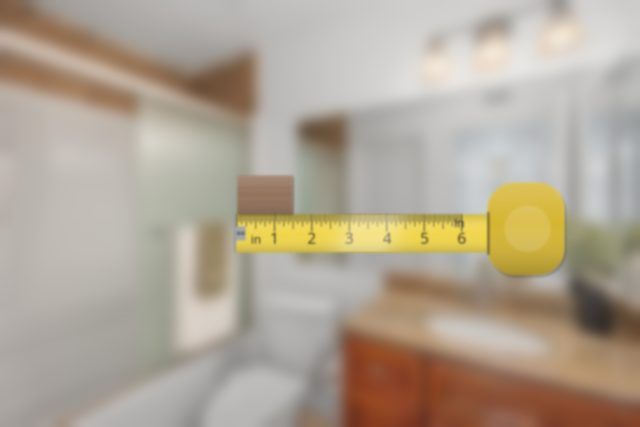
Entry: 1.5 (in)
